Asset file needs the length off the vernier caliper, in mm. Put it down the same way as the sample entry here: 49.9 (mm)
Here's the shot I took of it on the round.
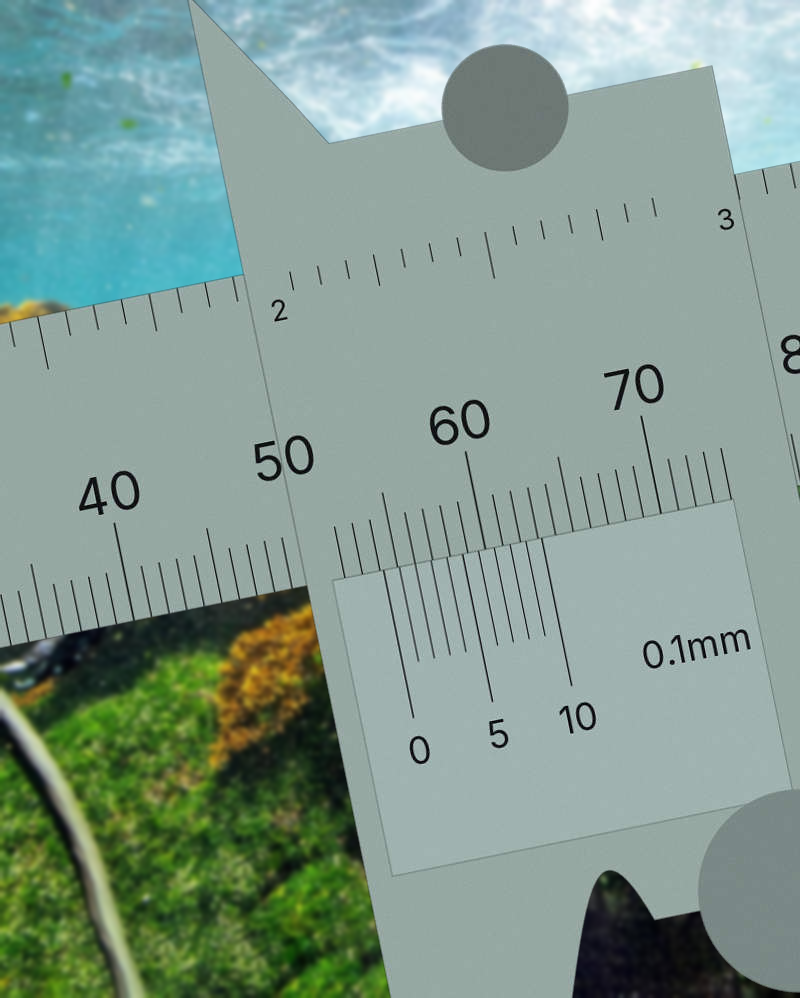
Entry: 54.2 (mm)
